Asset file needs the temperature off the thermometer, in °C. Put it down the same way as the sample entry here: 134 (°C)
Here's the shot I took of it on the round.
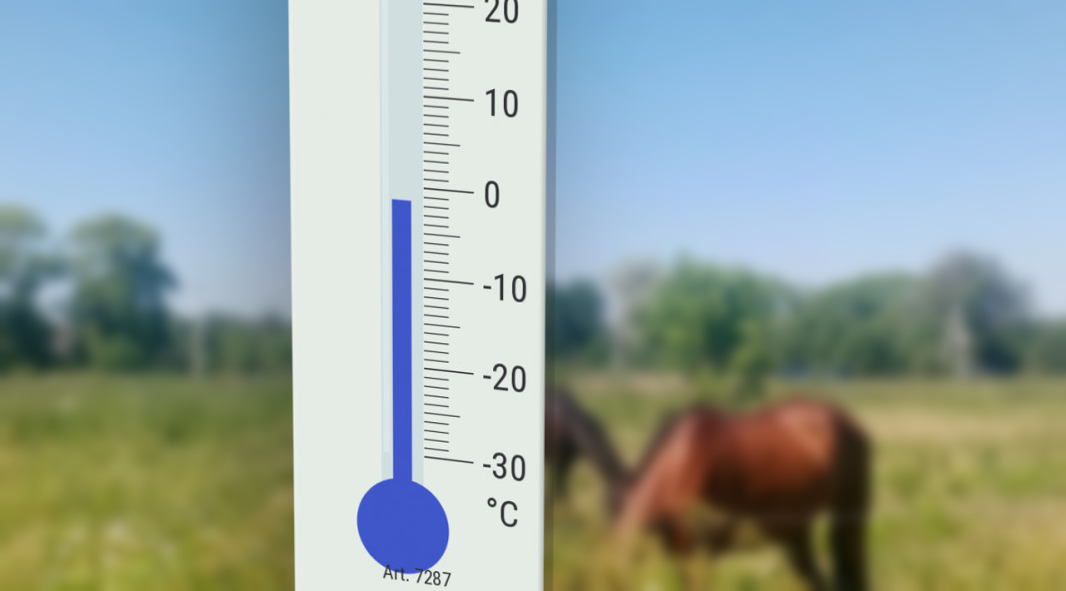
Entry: -1.5 (°C)
